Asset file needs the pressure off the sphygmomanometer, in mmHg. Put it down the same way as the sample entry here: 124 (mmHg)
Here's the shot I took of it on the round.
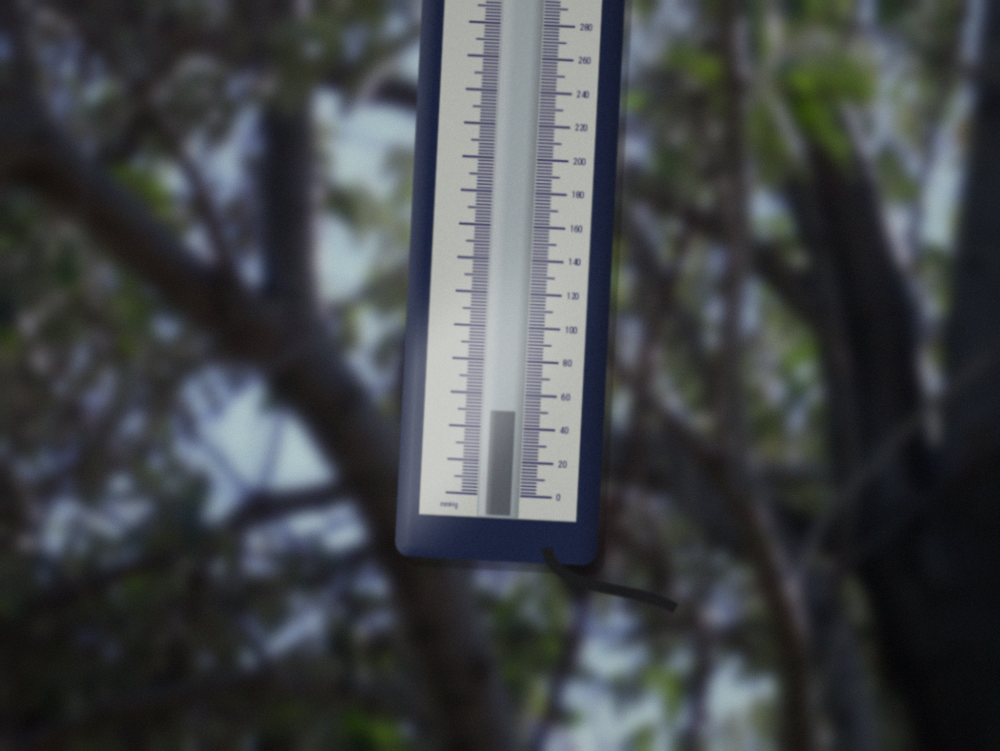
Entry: 50 (mmHg)
